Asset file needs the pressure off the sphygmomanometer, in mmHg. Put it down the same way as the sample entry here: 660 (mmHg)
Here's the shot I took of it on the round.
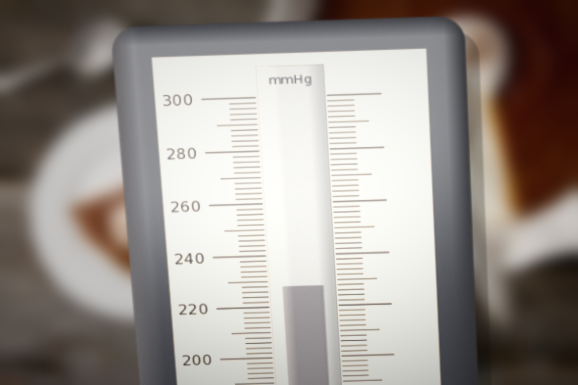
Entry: 228 (mmHg)
